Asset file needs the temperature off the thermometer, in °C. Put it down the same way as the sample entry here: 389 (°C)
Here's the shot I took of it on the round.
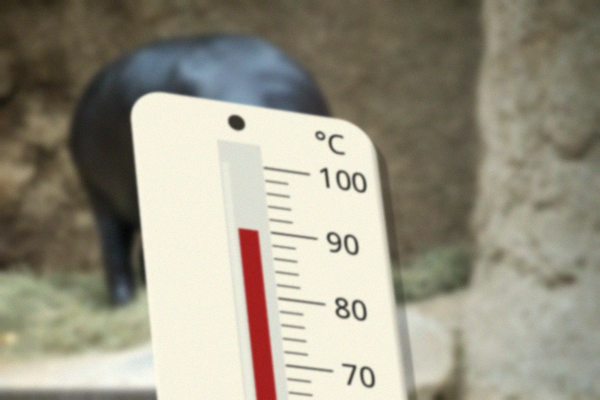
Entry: 90 (°C)
